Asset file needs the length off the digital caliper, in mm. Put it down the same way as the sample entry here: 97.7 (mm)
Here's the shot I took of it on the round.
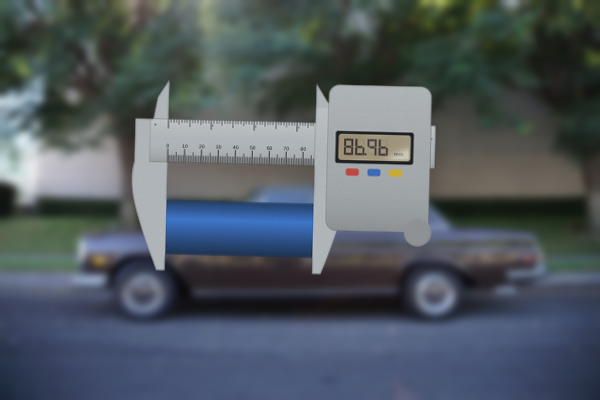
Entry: 86.96 (mm)
